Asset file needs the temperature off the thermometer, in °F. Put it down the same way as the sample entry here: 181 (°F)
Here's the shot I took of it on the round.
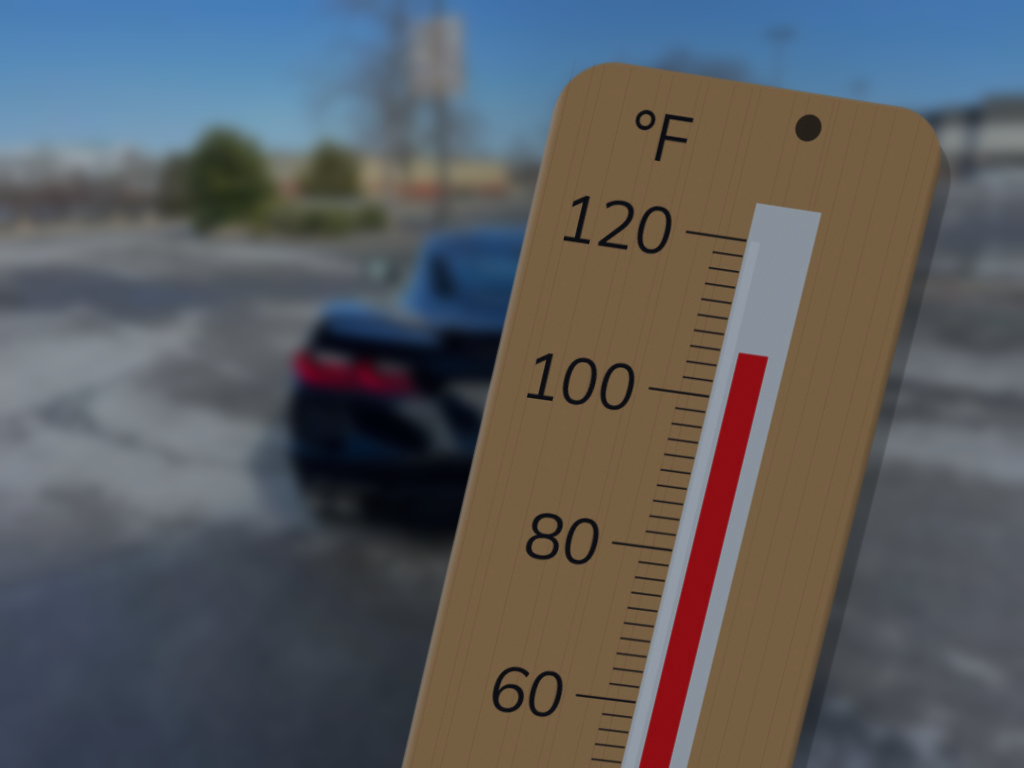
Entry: 106 (°F)
